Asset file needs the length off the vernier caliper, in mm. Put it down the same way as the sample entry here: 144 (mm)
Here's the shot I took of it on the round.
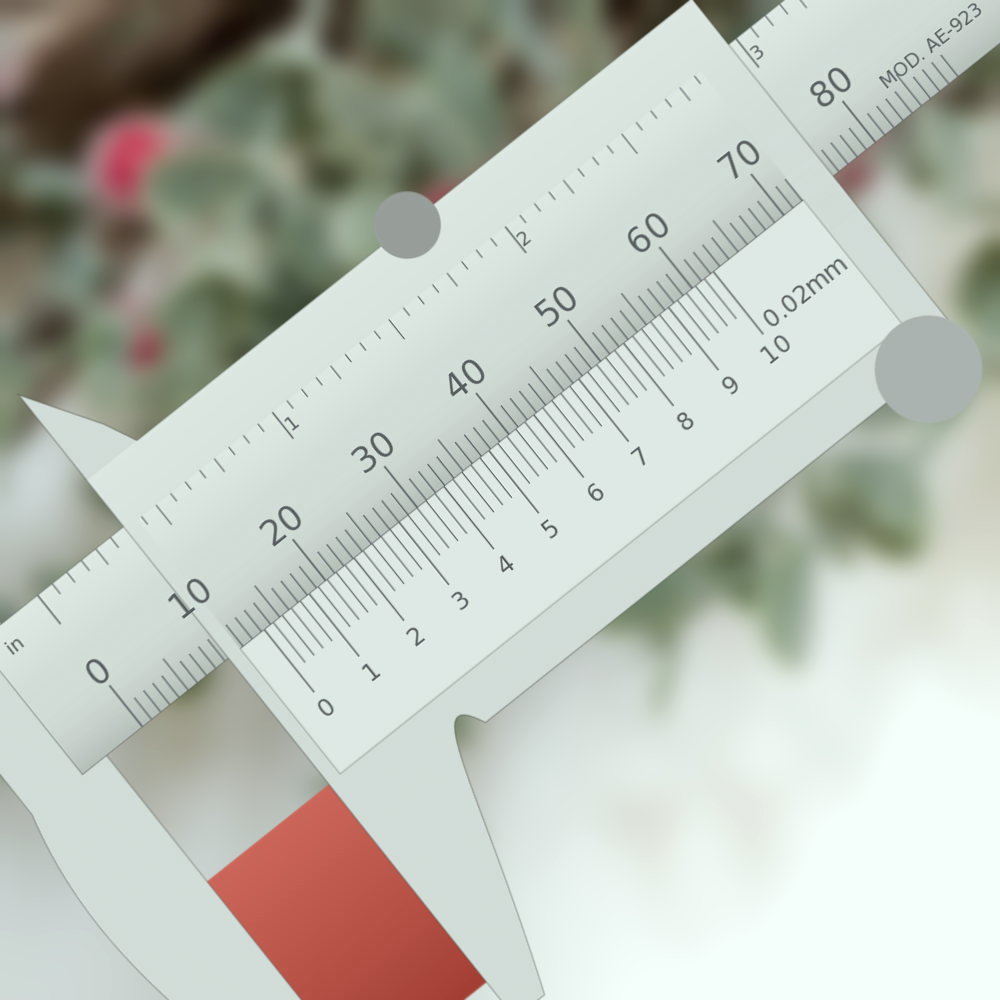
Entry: 13.3 (mm)
